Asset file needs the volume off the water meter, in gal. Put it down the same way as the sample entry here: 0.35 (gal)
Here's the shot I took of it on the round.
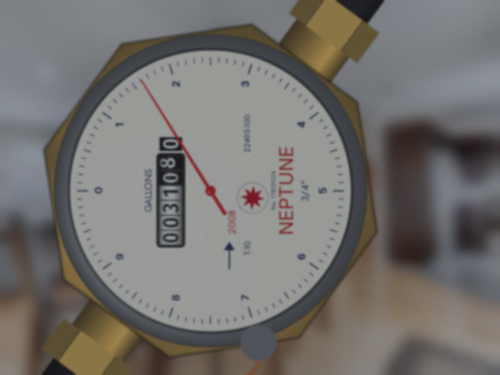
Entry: 31081.6 (gal)
